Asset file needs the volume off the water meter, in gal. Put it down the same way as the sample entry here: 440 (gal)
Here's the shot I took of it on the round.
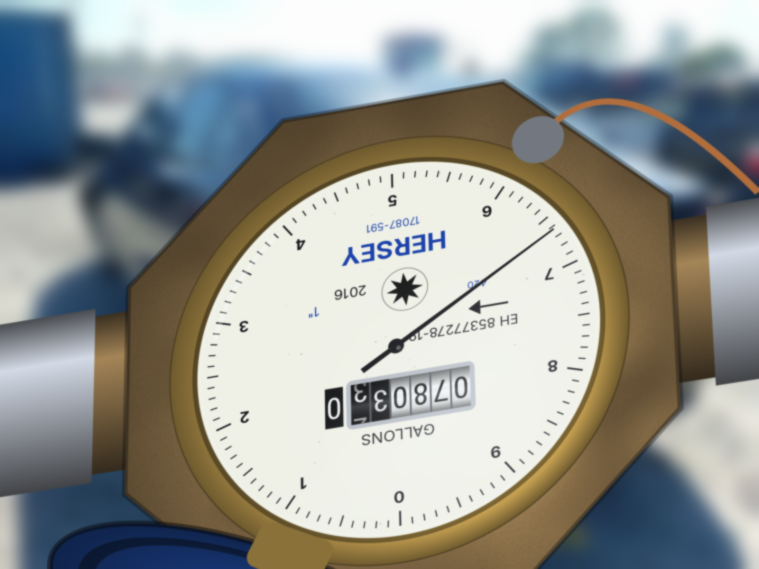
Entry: 780326.6 (gal)
